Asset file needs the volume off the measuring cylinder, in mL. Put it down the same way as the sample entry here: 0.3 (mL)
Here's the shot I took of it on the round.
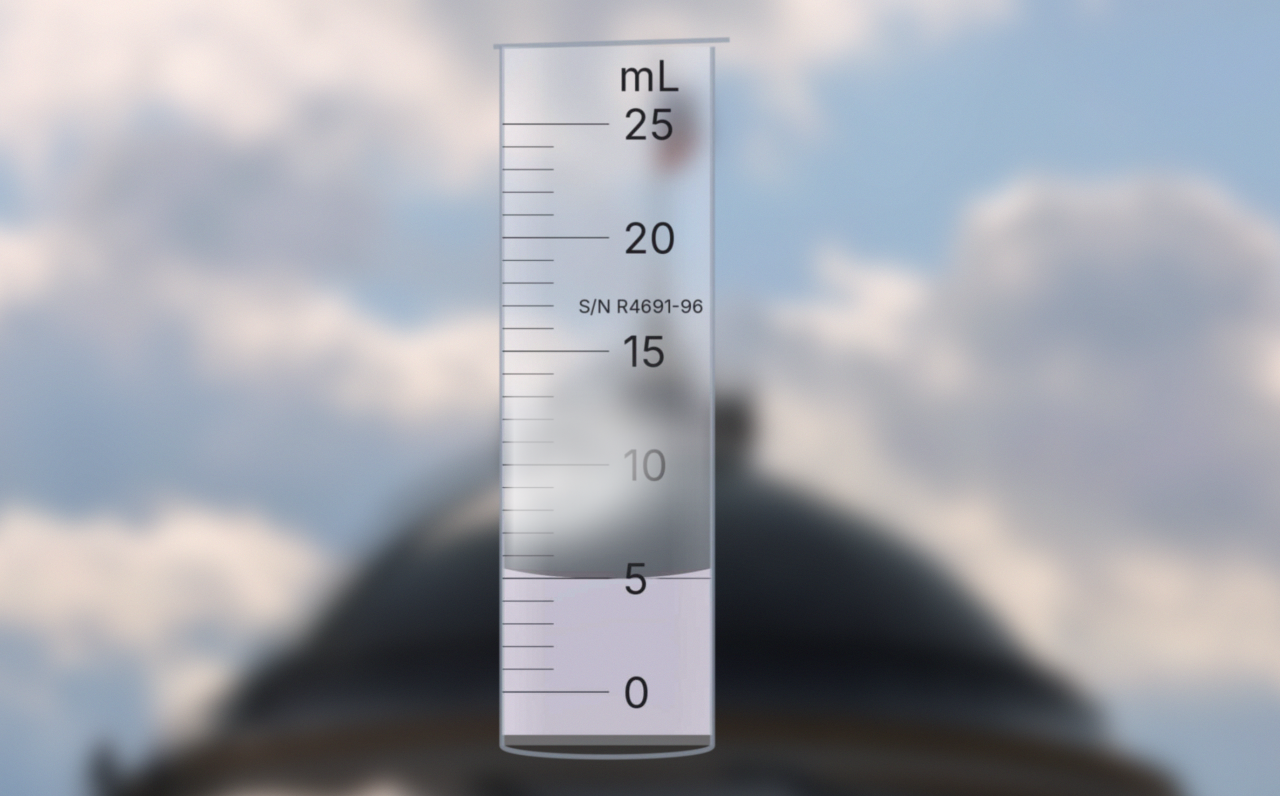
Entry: 5 (mL)
